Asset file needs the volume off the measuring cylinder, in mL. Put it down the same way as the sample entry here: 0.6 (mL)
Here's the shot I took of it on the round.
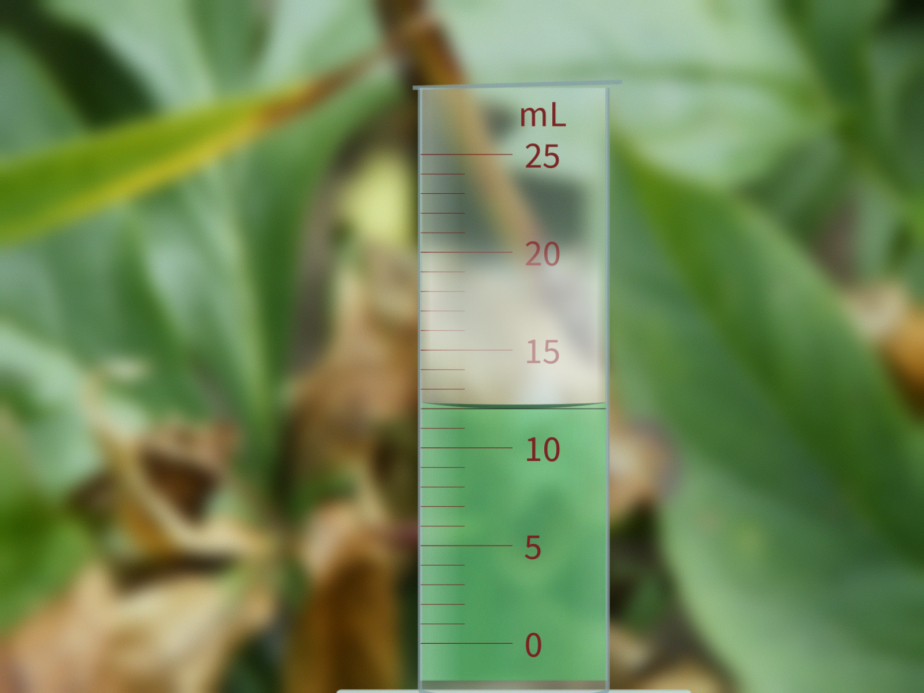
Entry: 12 (mL)
